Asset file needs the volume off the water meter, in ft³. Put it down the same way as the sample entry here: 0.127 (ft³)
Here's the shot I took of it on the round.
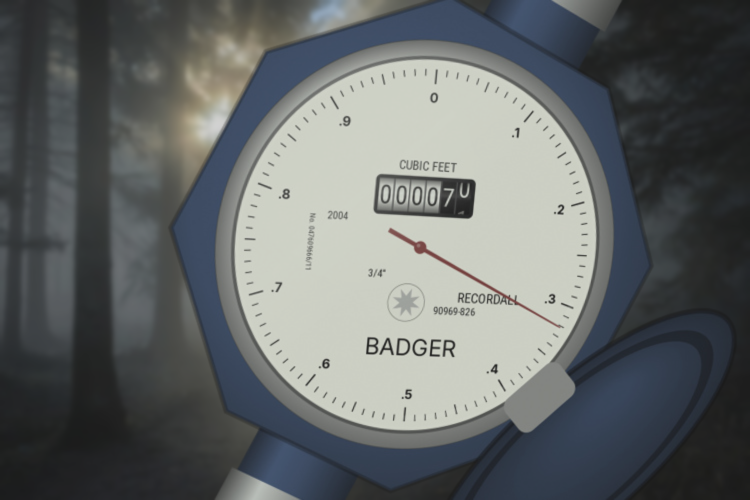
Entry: 70.32 (ft³)
